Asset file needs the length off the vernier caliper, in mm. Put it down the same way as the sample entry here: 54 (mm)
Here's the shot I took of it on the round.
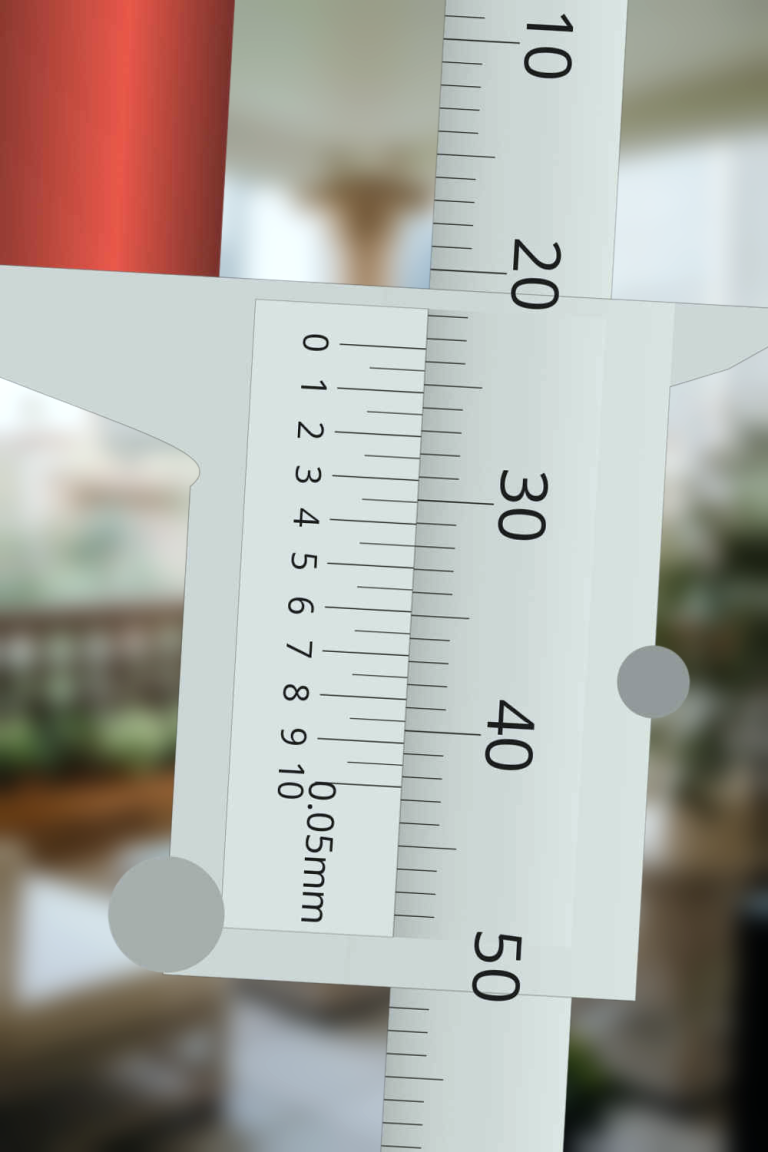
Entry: 23.45 (mm)
